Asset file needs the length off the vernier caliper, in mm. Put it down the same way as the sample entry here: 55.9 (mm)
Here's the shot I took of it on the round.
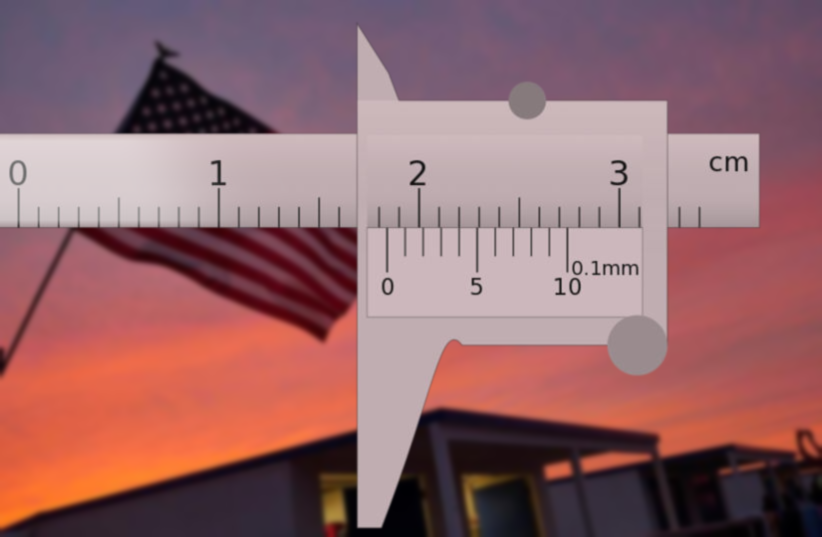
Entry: 18.4 (mm)
